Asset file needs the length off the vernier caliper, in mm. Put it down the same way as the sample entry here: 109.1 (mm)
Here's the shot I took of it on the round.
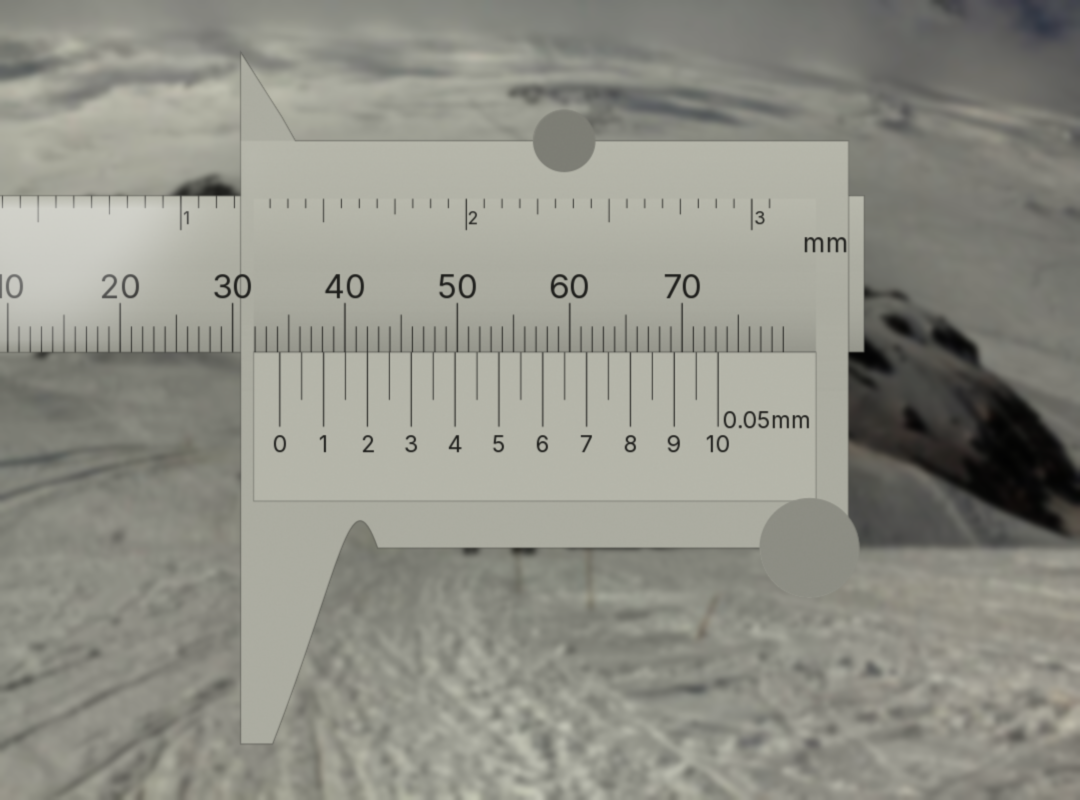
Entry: 34.2 (mm)
